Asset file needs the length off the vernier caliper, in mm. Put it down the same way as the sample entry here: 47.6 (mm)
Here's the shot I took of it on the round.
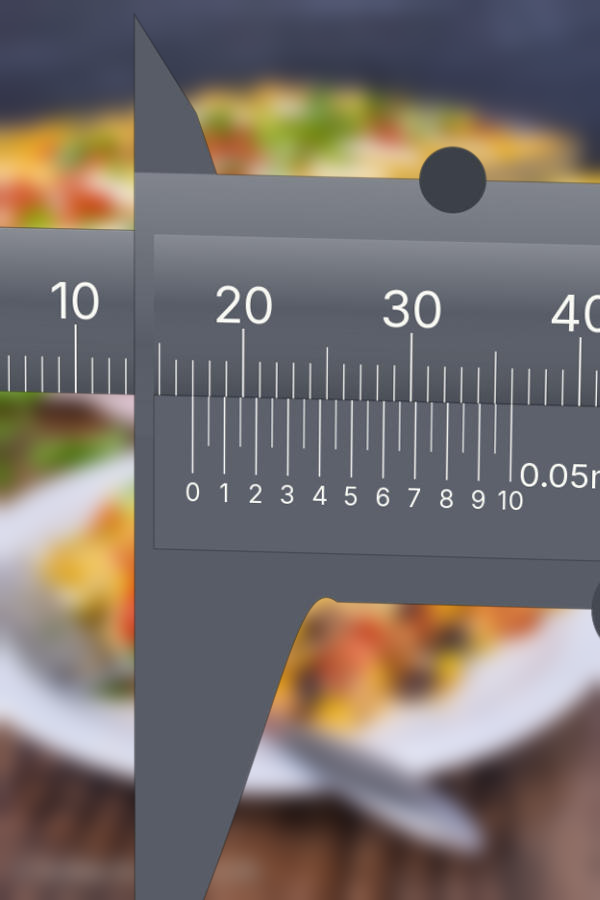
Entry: 17.0 (mm)
